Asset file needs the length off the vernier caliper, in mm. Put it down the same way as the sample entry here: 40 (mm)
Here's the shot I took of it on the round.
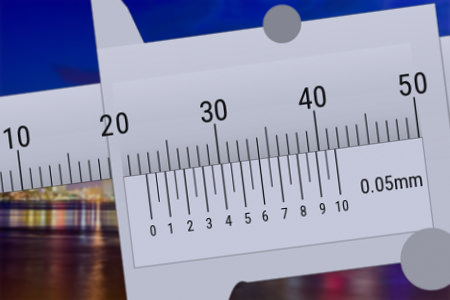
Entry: 22.6 (mm)
